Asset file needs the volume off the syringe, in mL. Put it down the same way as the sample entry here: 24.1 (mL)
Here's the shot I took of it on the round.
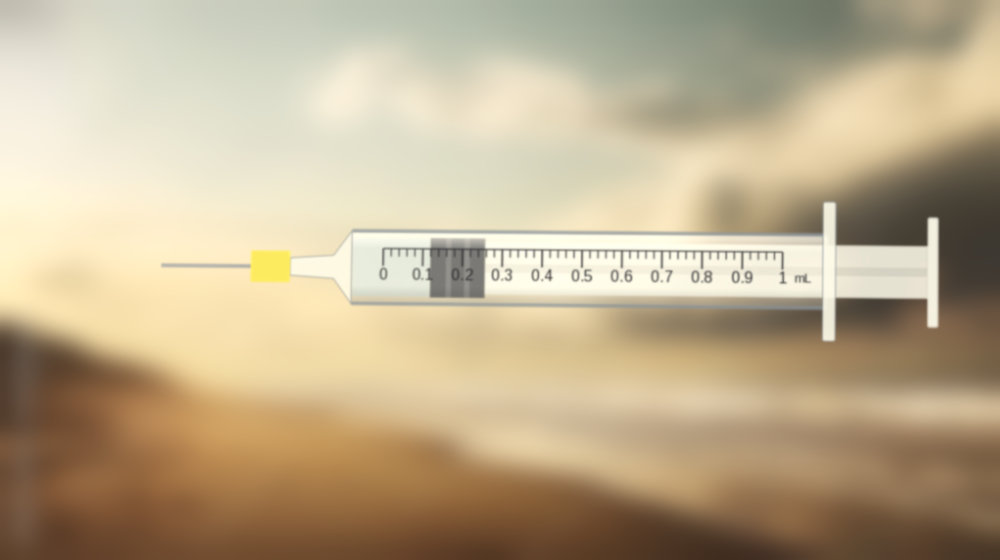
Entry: 0.12 (mL)
